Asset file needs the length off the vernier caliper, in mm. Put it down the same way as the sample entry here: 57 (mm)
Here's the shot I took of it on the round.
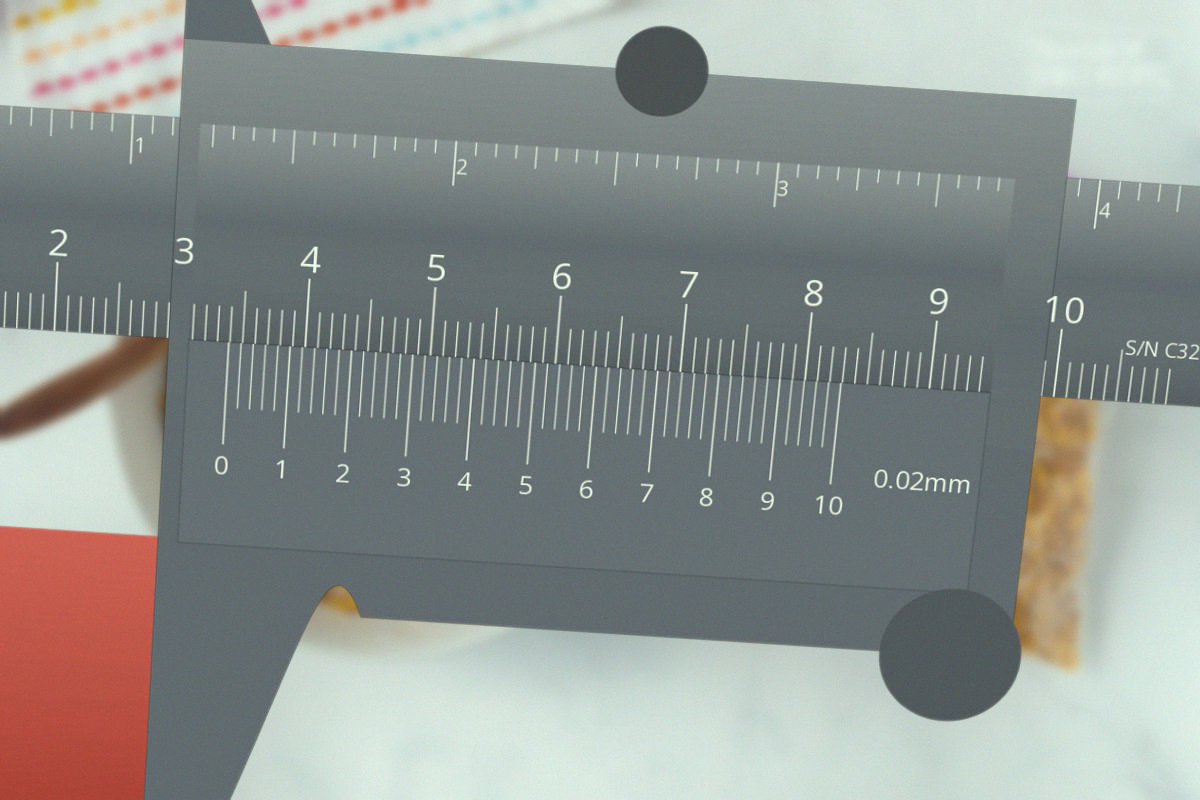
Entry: 33.9 (mm)
